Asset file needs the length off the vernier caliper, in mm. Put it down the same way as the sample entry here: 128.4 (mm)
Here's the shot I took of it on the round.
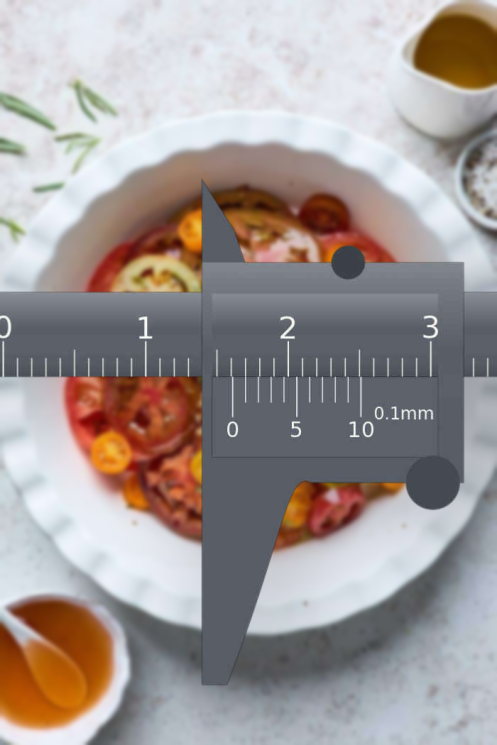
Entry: 16.1 (mm)
